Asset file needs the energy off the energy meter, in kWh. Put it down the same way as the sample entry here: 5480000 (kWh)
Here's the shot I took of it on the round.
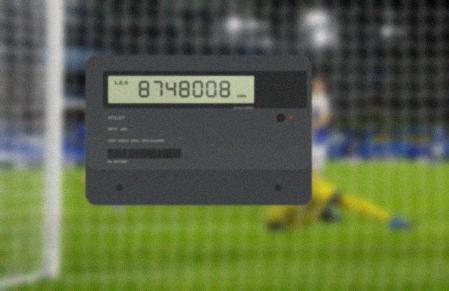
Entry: 8748008 (kWh)
